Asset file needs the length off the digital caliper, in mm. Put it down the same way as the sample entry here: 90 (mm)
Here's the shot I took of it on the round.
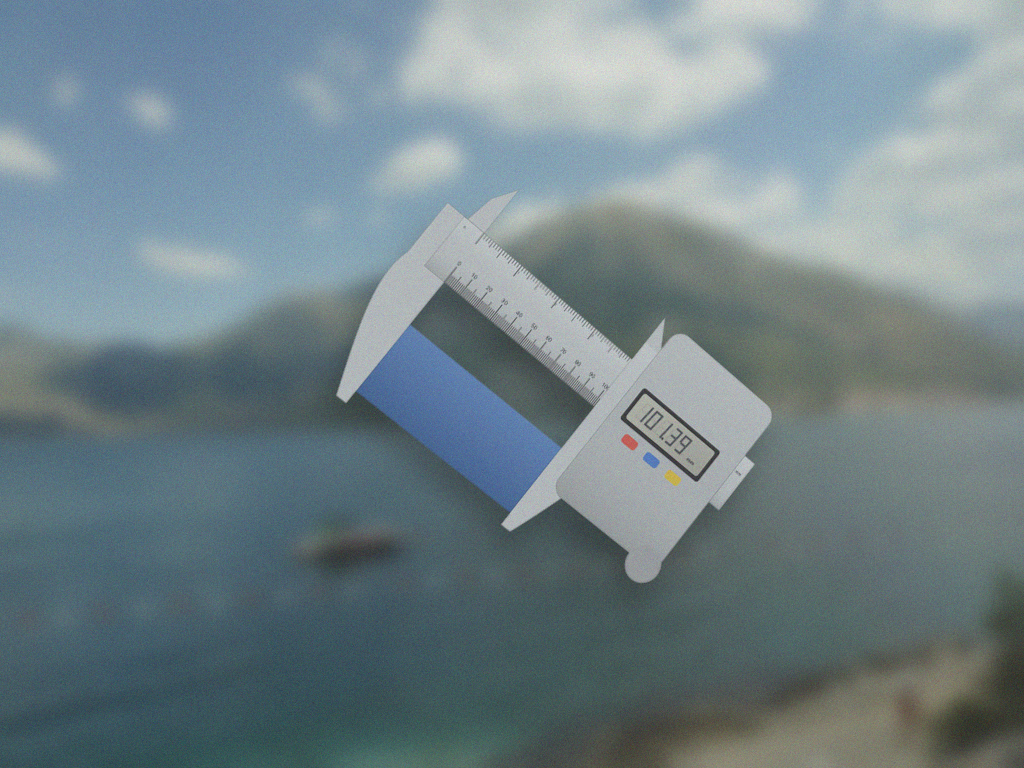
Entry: 101.39 (mm)
